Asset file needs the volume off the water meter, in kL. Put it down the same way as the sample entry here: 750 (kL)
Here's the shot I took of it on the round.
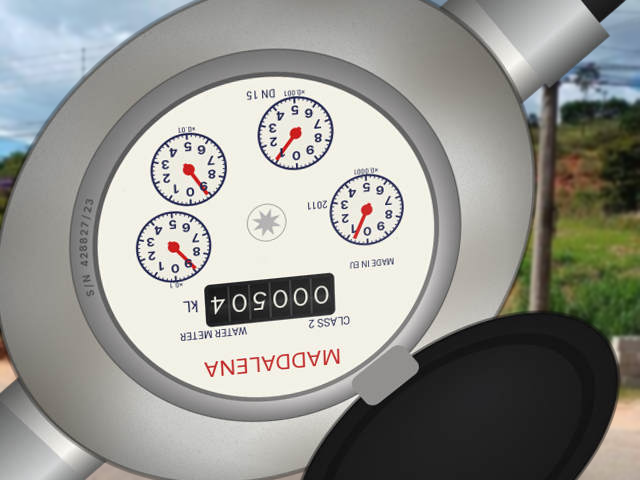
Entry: 504.8910 (kL)
